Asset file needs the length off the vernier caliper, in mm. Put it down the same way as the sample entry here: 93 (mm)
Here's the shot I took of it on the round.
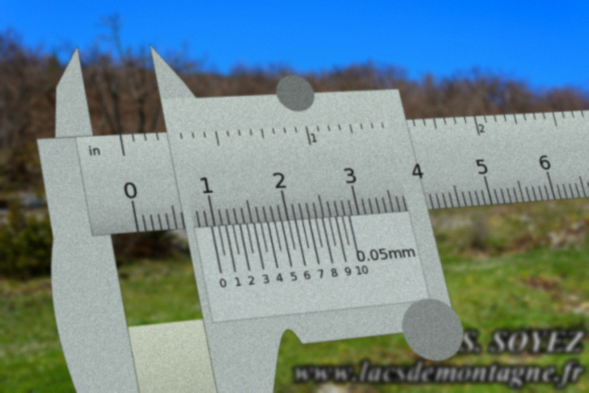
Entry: 9.6 (mm)
